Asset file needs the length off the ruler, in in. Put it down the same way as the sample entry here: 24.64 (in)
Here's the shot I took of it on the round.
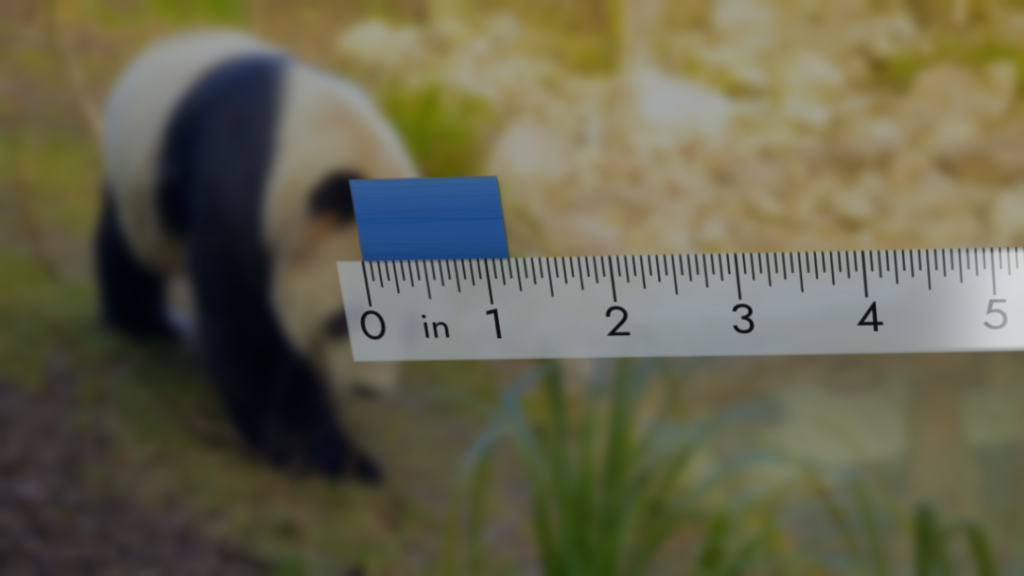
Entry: 1.1875 (in)
